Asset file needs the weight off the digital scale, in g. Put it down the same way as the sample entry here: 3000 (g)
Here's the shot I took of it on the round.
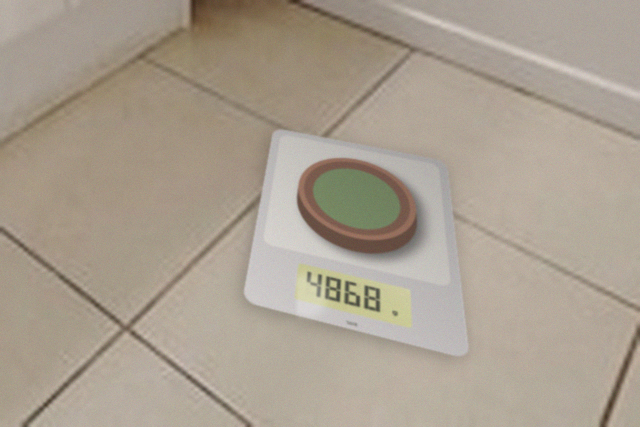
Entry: 4868 (g)
